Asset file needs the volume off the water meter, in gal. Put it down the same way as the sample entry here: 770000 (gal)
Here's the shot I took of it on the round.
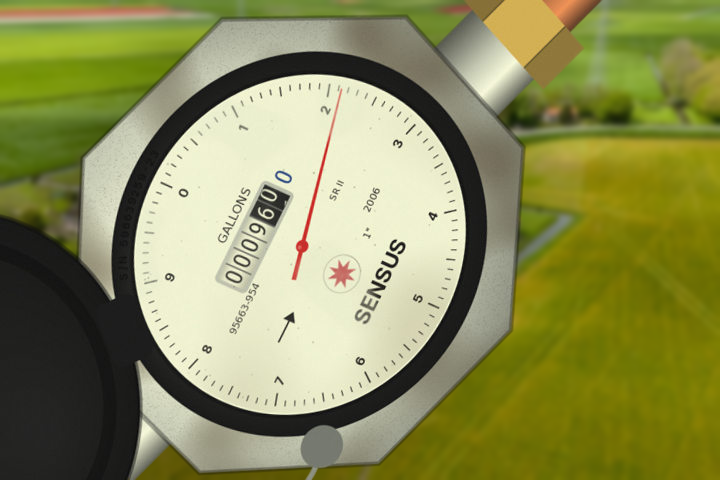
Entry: 9602.1 (gal)
